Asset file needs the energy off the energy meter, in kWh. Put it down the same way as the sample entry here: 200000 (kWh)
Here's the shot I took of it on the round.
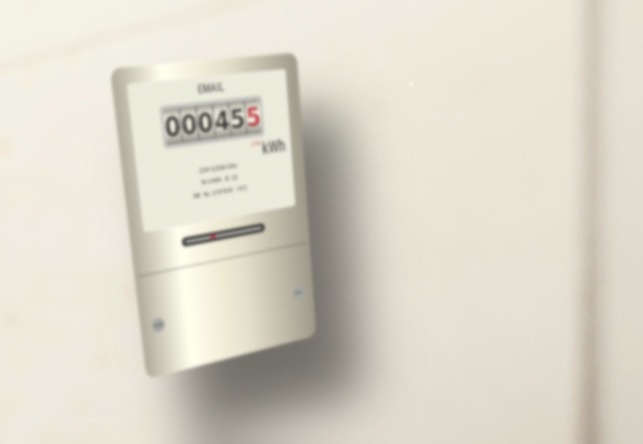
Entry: 45.5 (kWh)
